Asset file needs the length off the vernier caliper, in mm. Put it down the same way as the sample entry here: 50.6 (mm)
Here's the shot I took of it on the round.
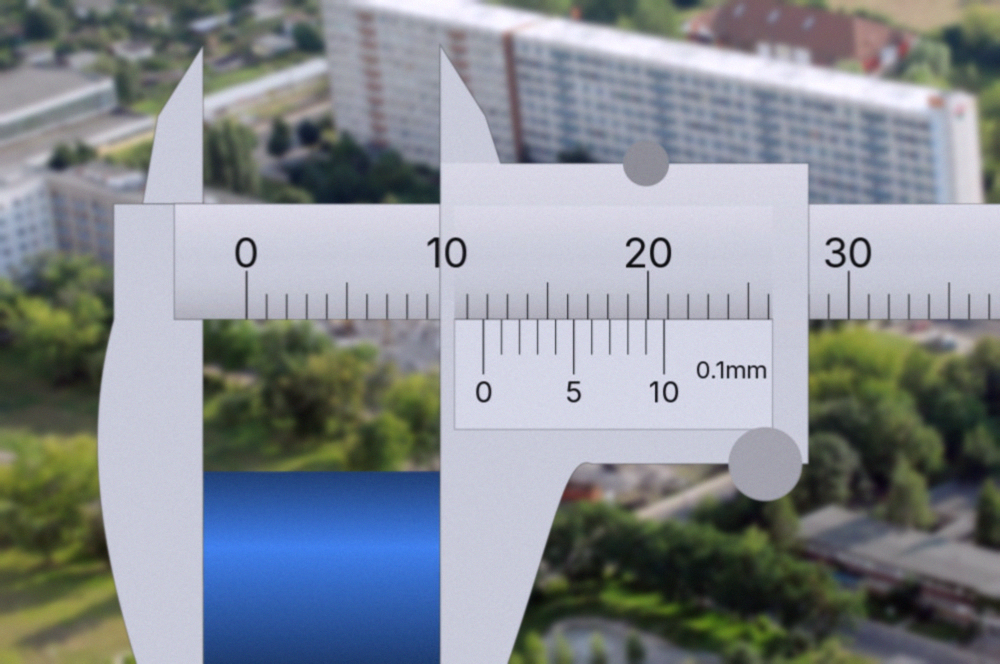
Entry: 11.8 (mm)
